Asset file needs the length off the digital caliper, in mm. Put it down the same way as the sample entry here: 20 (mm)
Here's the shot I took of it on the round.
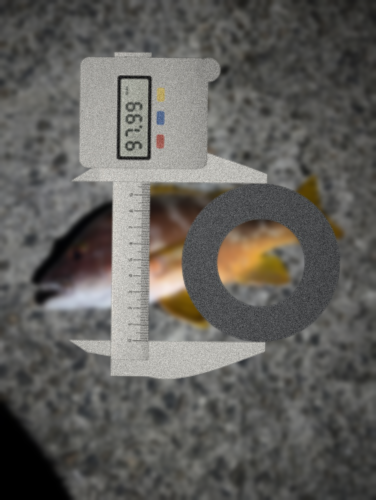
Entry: 97.99 (mm)
